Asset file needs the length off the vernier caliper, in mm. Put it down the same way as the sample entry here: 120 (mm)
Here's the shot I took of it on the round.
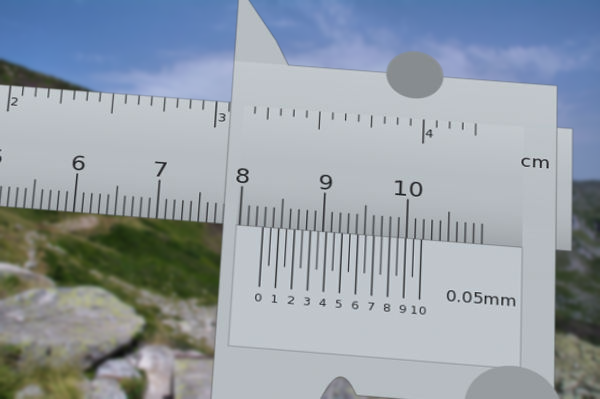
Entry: 82.8 (mm)
